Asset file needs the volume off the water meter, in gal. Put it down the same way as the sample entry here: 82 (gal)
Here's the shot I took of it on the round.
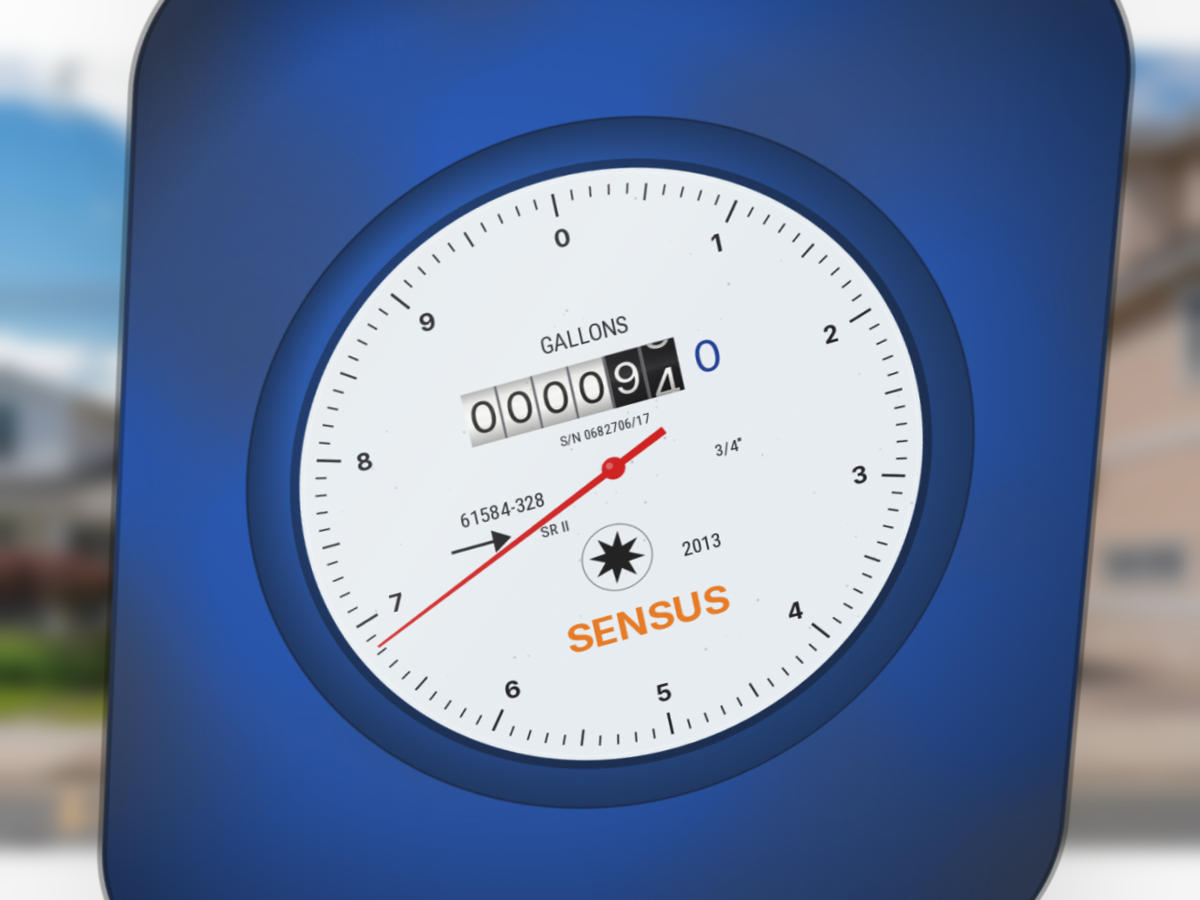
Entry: 936.8 (gal)
